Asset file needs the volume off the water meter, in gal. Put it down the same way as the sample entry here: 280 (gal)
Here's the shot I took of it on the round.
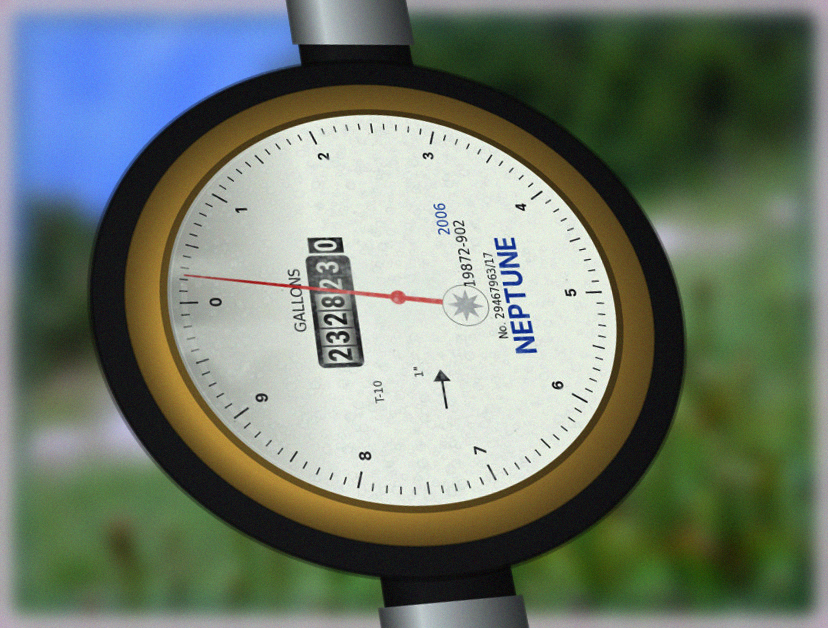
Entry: 2328230.2 (gal)
